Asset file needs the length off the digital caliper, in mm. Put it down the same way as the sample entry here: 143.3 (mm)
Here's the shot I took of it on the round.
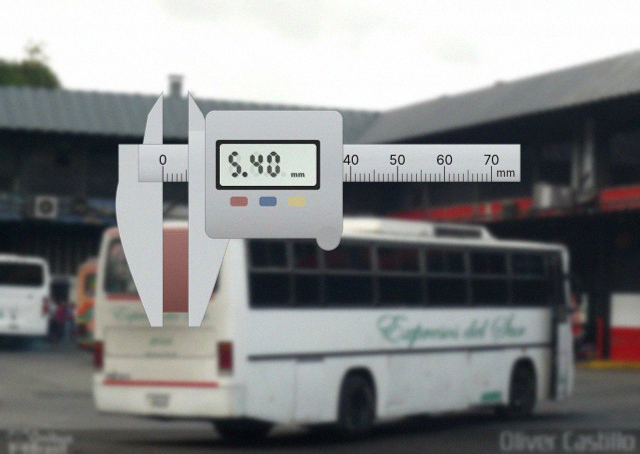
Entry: 5.40 (mm)
